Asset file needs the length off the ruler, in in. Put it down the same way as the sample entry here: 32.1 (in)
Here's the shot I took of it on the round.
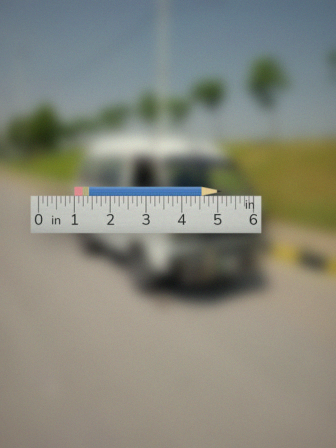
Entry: 4.125 (in)
